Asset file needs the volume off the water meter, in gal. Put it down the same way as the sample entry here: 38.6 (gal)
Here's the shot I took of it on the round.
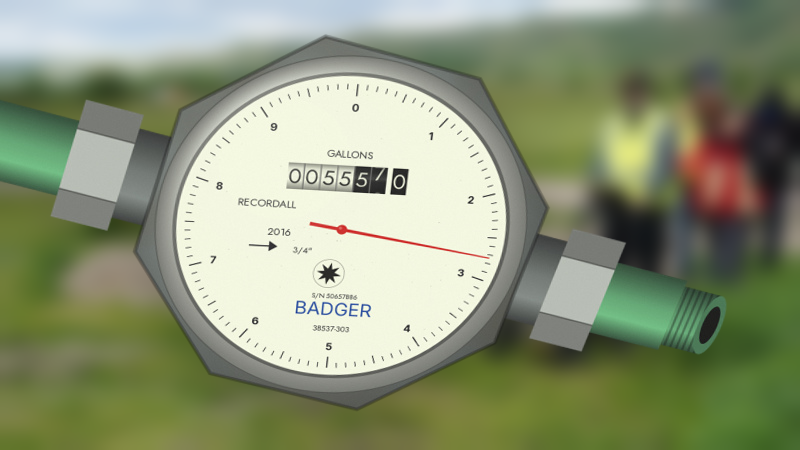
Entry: 55572.7 (gal)
